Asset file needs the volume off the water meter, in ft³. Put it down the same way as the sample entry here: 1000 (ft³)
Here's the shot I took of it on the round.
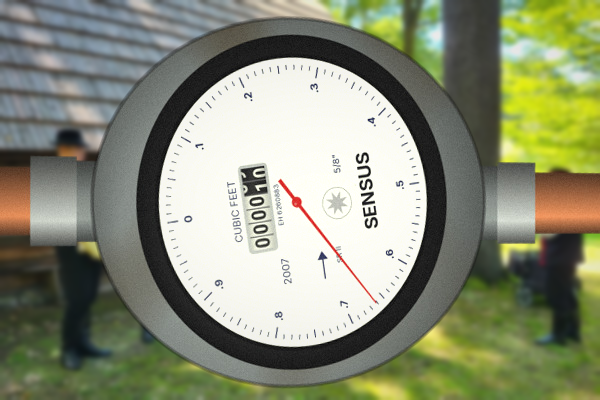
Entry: 9.66 (ft³)
